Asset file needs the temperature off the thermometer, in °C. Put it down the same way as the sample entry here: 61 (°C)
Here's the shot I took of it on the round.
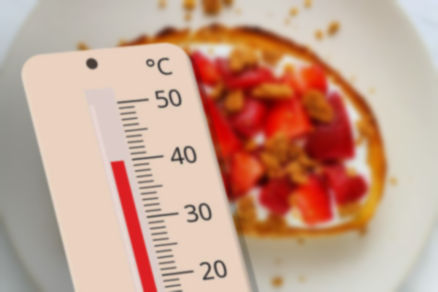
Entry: 40 (°C)
